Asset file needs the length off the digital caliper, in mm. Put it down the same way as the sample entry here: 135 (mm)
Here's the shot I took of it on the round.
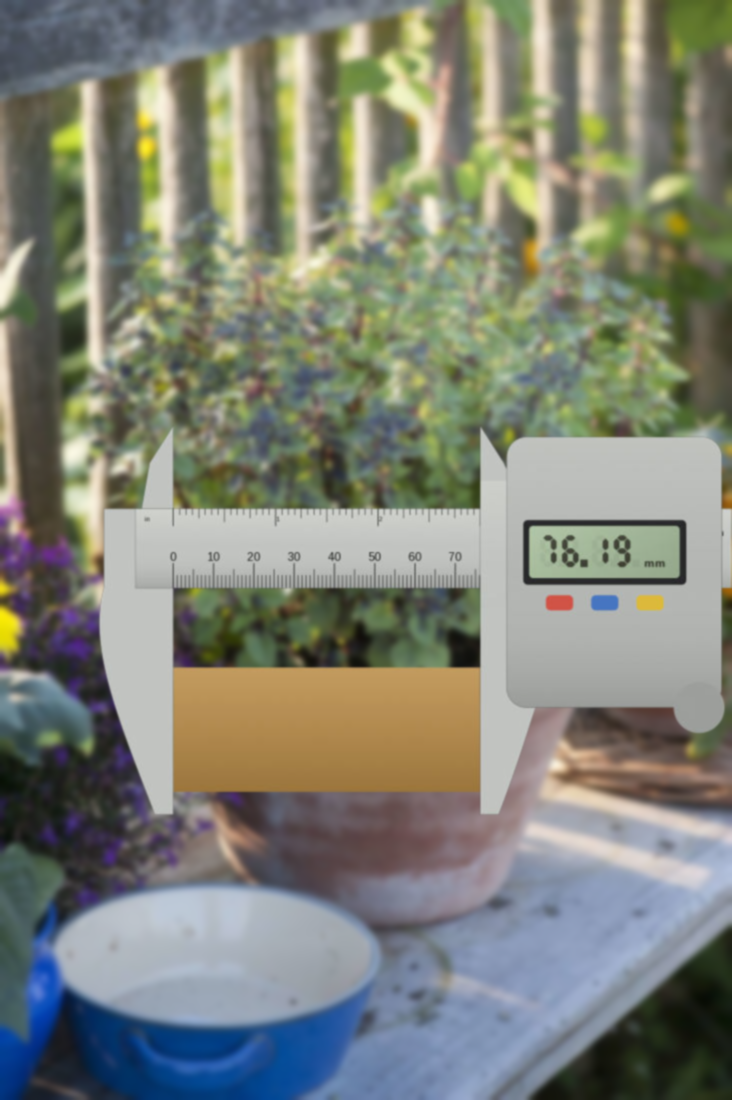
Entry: 76.19 (mm)
